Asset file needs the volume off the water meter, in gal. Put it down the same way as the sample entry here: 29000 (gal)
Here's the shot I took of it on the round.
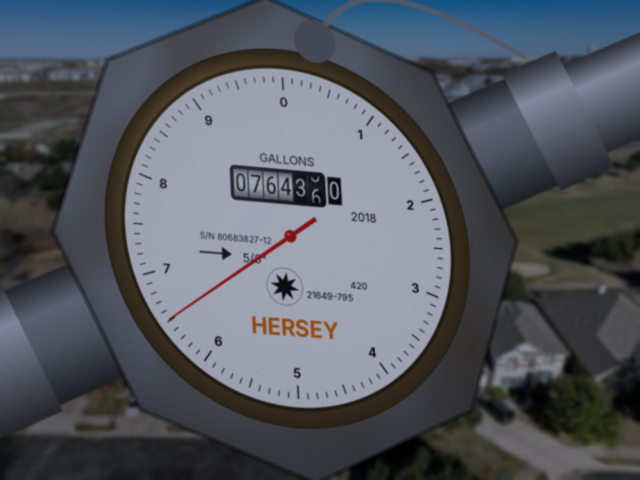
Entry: 764356.5 (gal)
